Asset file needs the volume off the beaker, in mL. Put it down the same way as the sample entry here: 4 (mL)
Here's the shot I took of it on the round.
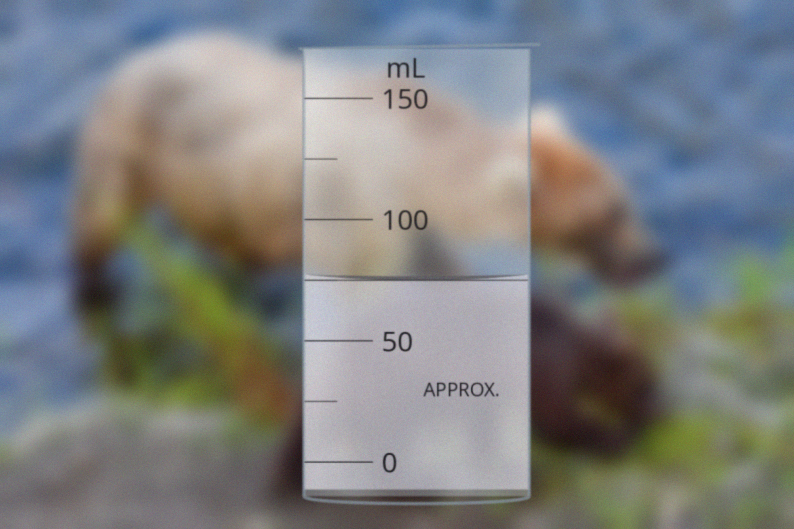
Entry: 75 (mL)
